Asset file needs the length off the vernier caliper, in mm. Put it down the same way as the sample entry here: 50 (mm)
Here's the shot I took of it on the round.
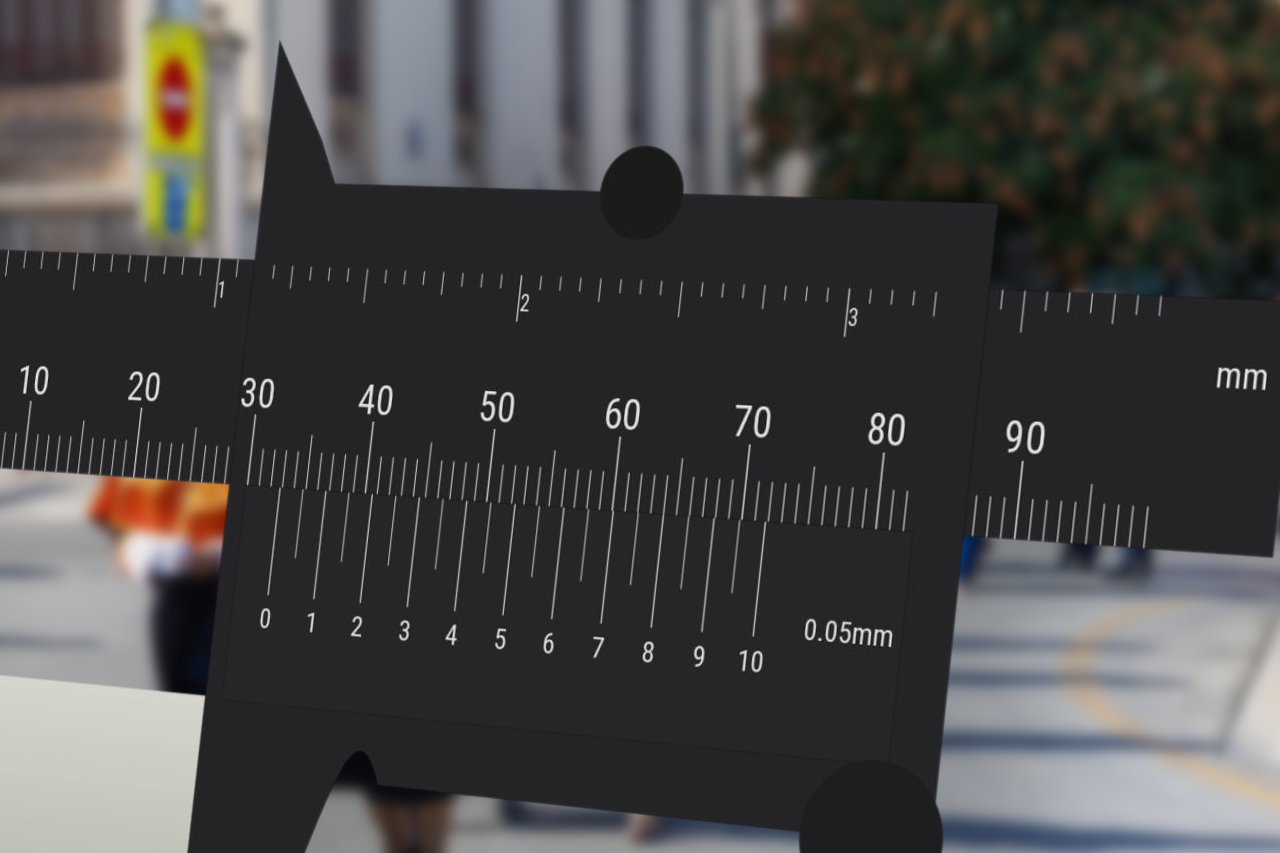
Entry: 32.8 (mm)
